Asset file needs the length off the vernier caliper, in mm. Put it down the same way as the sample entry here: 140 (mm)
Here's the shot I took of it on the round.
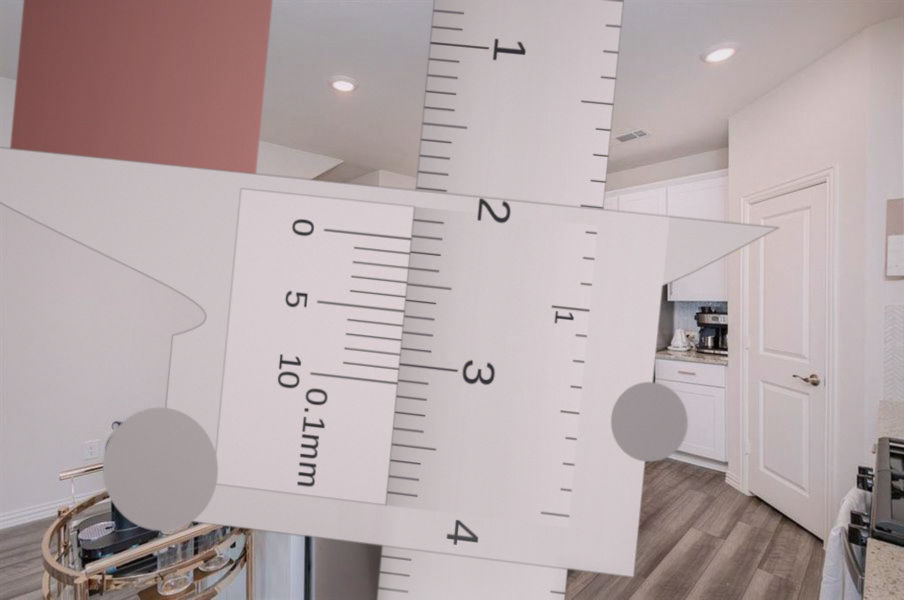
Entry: 22.2 (mm)
